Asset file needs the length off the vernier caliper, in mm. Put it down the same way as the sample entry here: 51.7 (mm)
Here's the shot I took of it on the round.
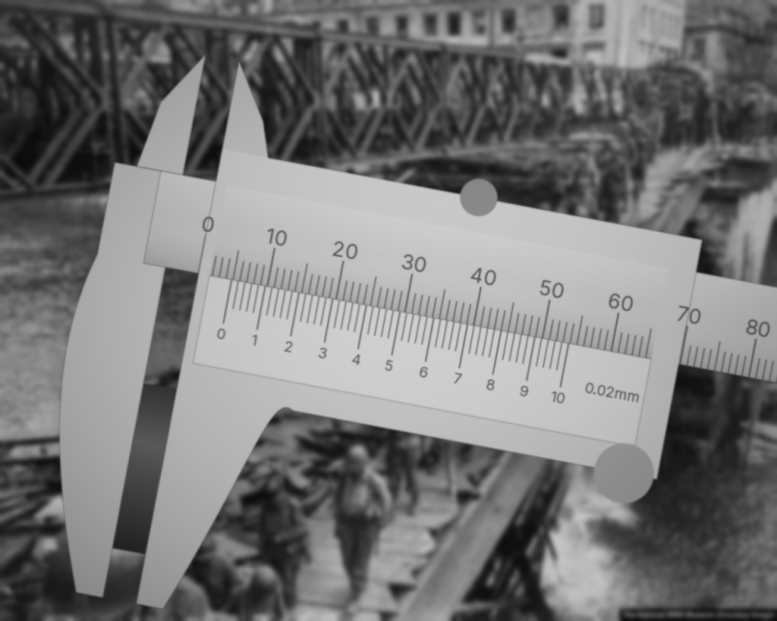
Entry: 4.8 (mm)
